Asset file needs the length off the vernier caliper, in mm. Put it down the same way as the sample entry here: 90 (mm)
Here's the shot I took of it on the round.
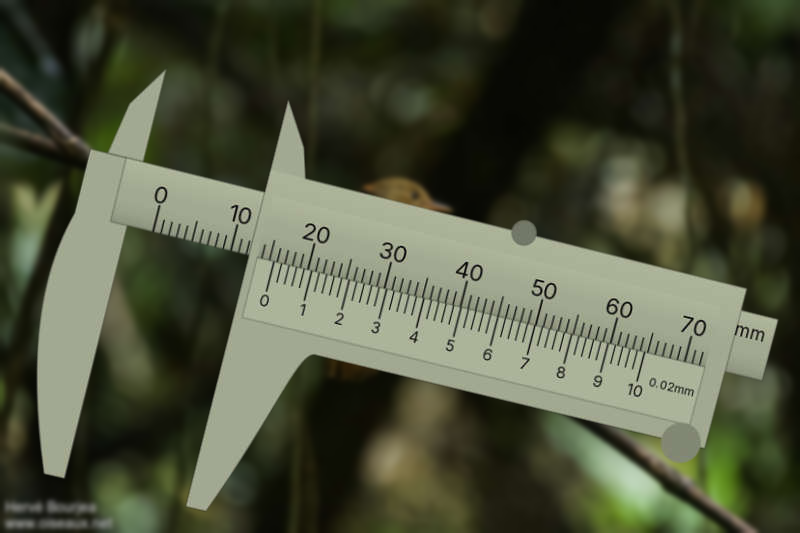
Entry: 15.6 (mm)
